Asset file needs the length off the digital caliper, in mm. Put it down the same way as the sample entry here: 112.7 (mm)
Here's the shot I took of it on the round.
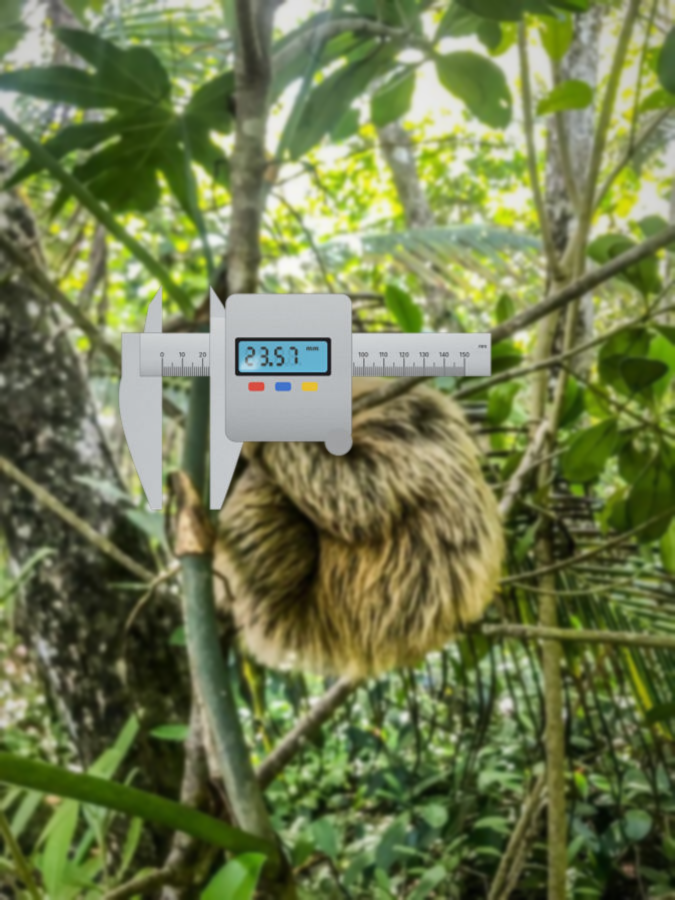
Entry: 23.57 (mm)
